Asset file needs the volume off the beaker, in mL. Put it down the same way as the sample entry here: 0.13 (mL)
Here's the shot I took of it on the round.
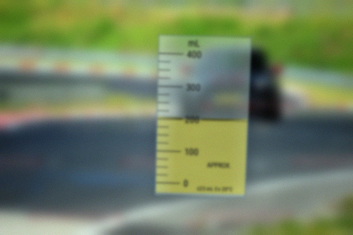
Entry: 200 (mL)
